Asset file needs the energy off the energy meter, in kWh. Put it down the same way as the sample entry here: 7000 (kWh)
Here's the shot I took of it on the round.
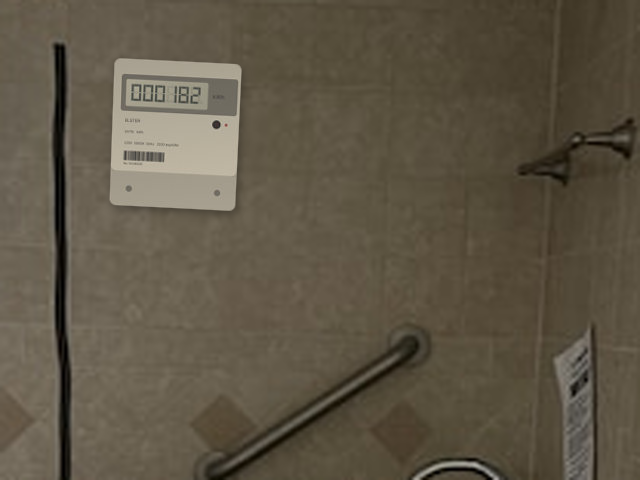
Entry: 182 (kWh)
